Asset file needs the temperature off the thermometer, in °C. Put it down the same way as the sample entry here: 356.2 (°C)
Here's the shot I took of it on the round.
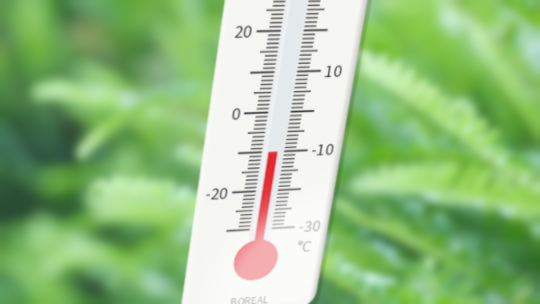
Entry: -10 (°C)
